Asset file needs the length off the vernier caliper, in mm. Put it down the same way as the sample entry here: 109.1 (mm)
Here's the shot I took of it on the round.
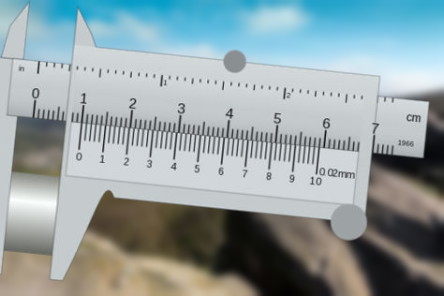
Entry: 10.0 (mm)
